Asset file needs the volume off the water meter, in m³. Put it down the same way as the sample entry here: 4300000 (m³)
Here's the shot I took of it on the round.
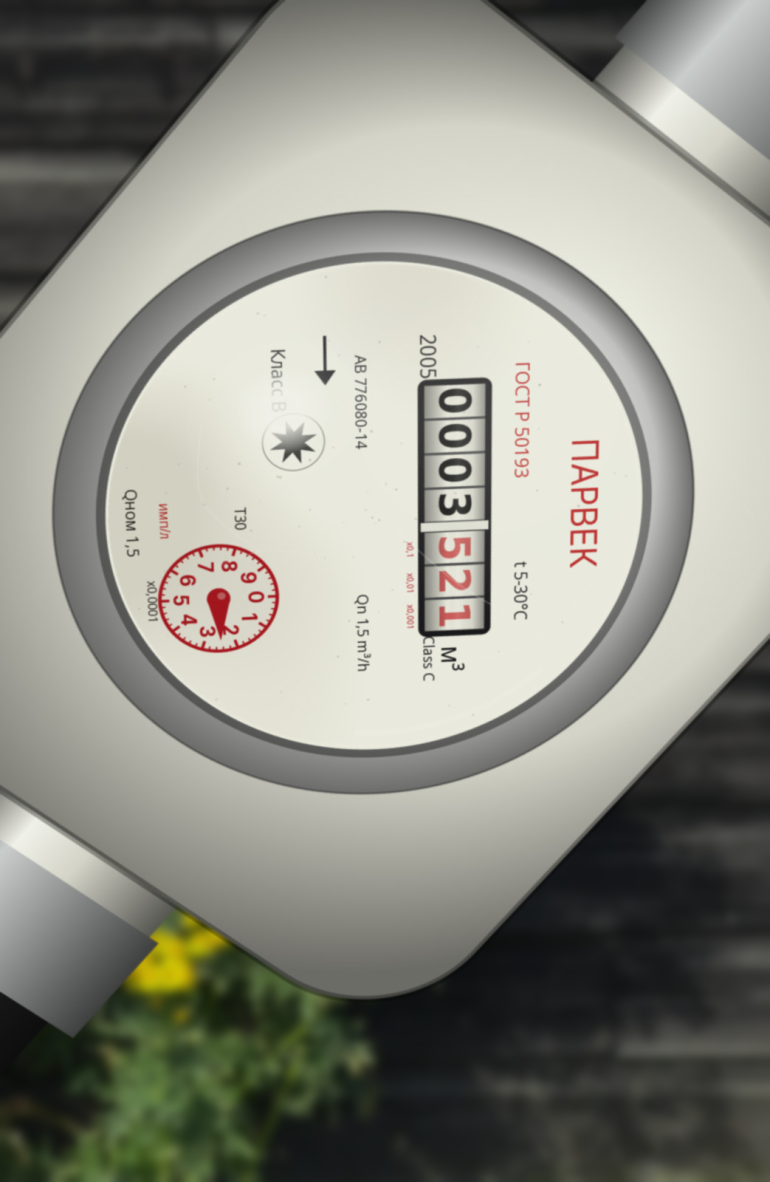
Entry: 3.5212 (m³)
